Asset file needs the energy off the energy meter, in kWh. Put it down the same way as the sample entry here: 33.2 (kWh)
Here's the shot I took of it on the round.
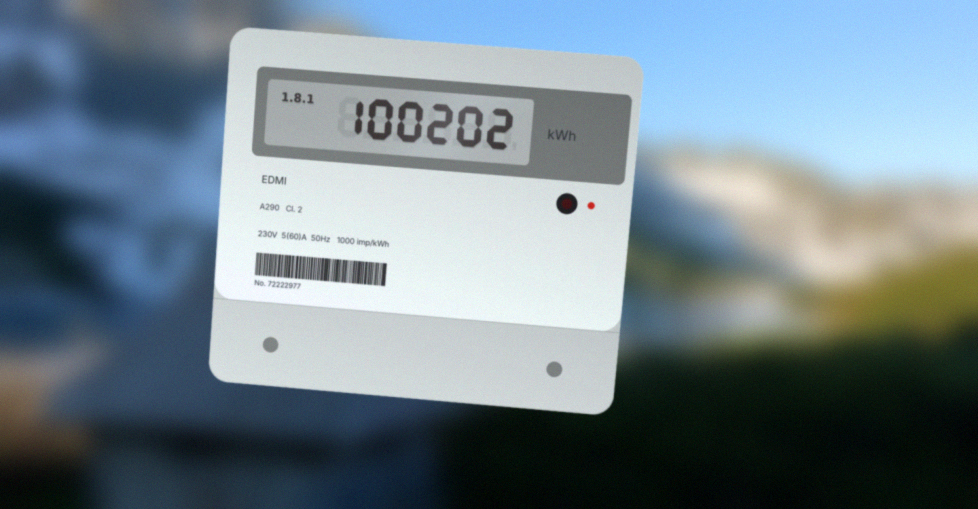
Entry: 100202 (kWh)
